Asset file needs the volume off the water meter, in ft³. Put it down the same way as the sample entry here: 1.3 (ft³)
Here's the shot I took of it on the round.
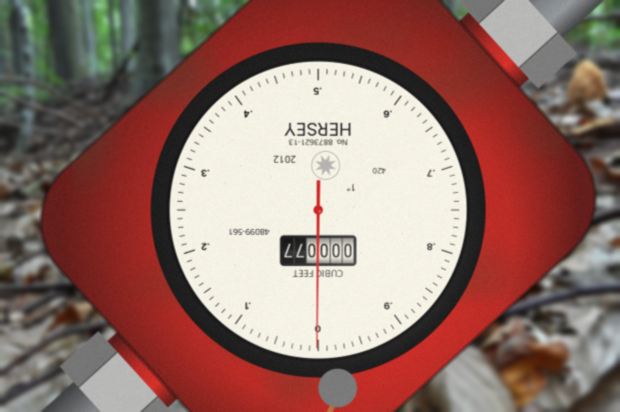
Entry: 77.00 (ft³)
